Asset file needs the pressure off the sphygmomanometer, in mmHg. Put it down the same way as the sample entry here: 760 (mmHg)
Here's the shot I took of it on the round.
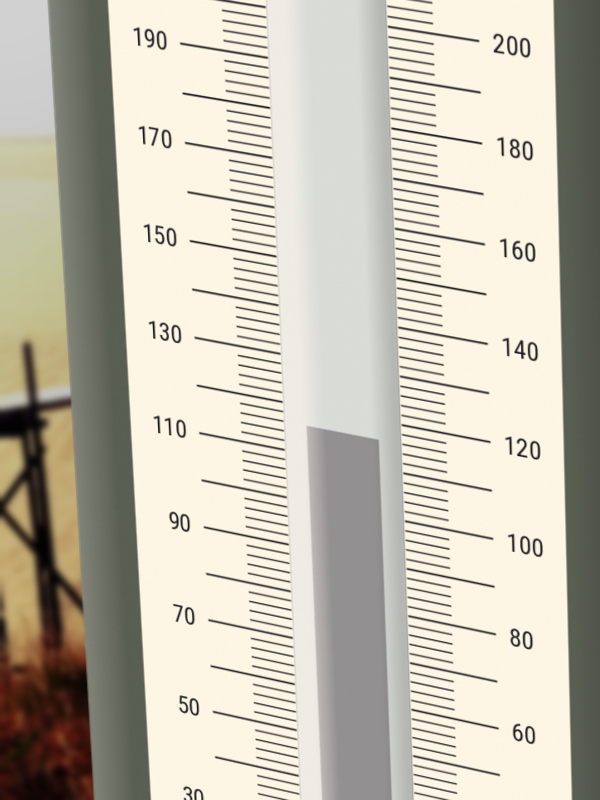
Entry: 116 (mmHg)
